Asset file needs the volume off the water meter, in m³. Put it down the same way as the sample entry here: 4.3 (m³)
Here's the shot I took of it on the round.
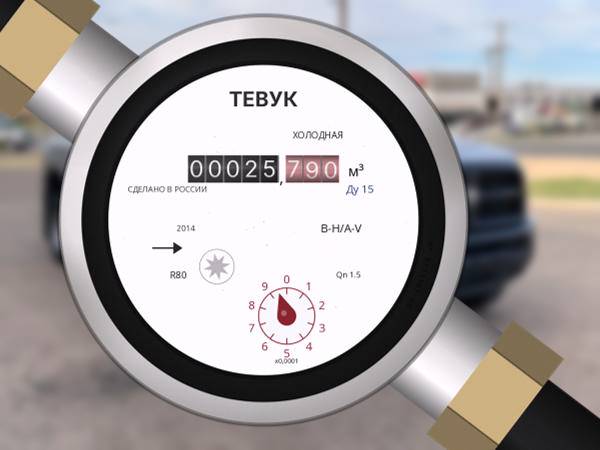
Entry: 25.7899 (m³)
